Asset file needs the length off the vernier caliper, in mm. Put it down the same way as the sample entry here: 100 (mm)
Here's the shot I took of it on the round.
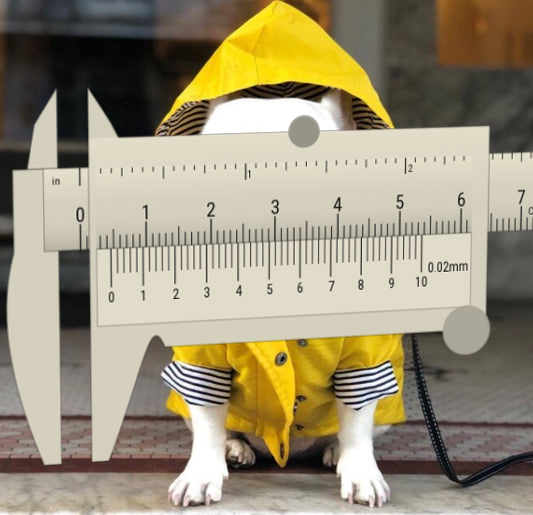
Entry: 4.6 (mm)
